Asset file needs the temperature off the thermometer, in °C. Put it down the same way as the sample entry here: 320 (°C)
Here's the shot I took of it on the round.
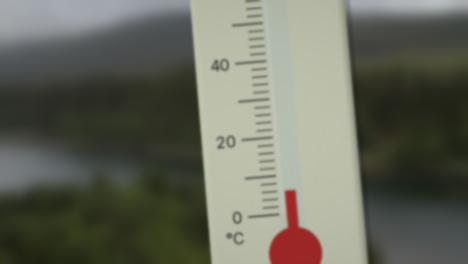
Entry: 6 (°C)
